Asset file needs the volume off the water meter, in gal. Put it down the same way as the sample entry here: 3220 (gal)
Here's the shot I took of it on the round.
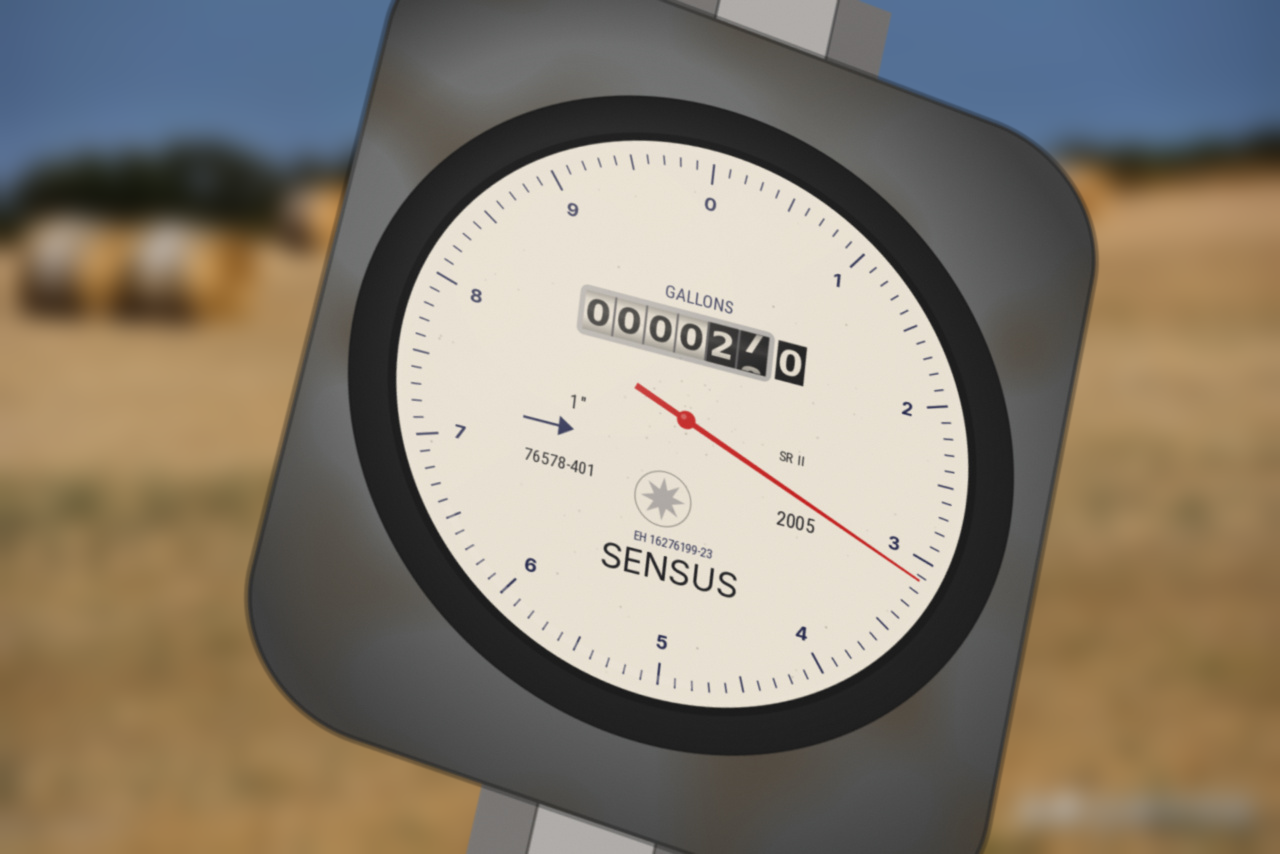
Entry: 273.1 (gal)
